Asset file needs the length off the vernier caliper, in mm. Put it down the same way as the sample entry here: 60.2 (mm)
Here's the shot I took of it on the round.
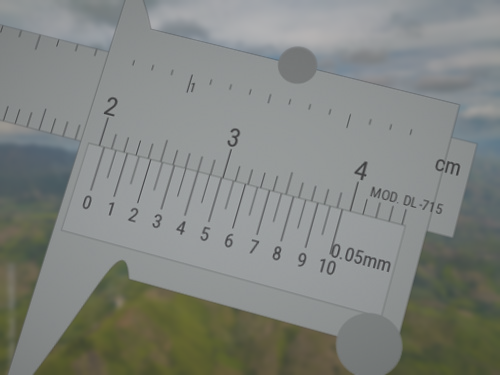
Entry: 20.4 (mm)
